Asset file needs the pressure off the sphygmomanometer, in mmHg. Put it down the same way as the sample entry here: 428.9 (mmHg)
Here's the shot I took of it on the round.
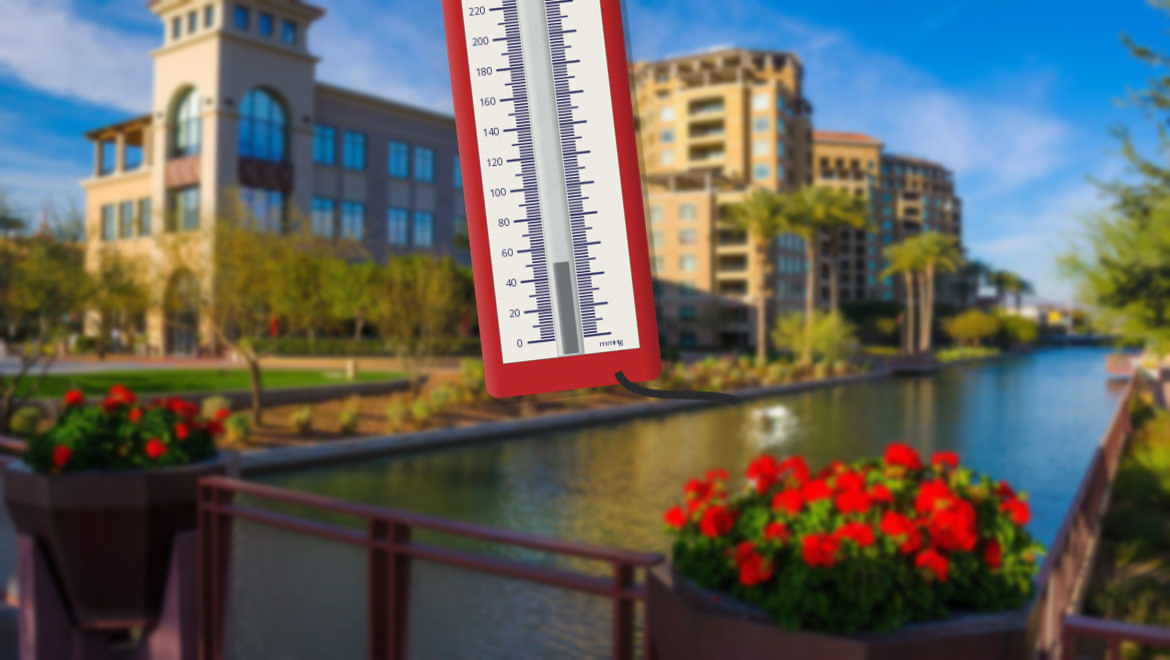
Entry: 50 (mmHg)
